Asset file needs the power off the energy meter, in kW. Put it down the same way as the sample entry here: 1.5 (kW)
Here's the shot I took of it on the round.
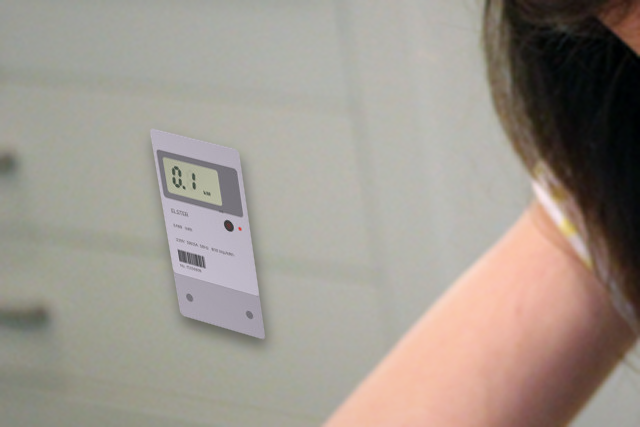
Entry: 0.1 (kW)
